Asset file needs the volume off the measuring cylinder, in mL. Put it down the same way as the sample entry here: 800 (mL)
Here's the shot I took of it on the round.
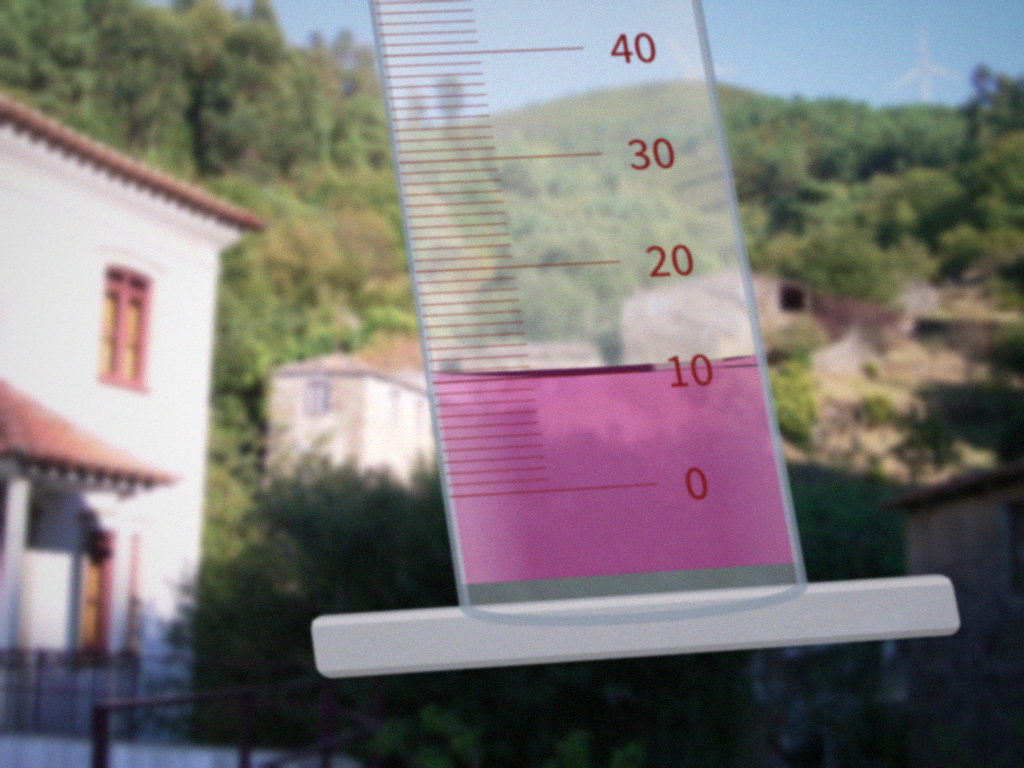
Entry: 10 (mL)
